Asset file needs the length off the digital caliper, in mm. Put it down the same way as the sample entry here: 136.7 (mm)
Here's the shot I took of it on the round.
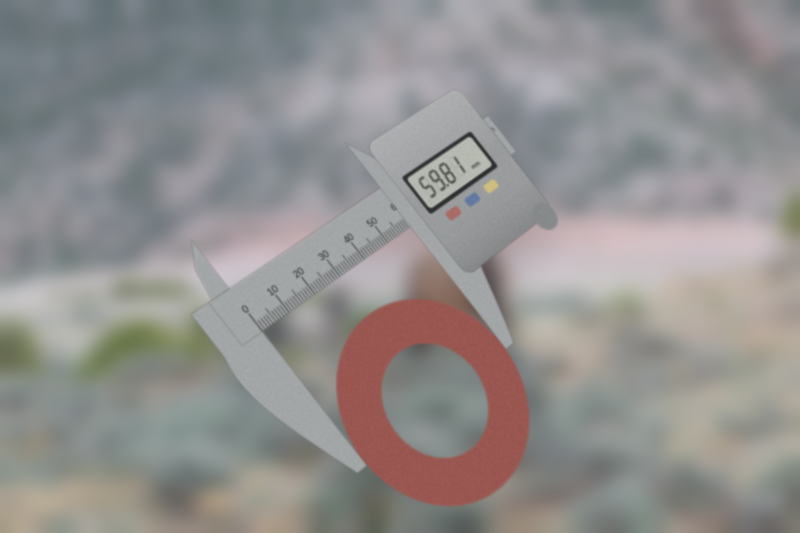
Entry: 59.81 (mm)
